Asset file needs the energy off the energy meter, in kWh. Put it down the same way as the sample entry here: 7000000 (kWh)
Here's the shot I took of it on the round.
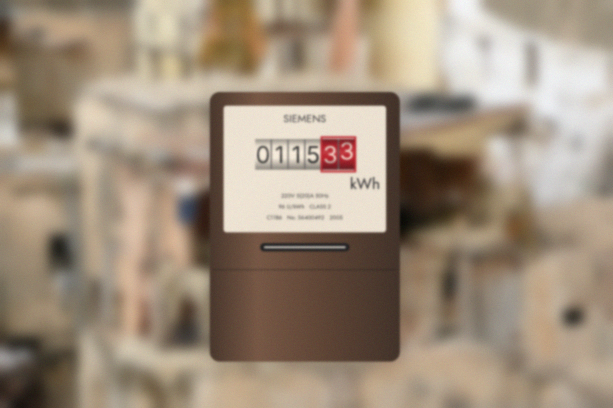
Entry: 115.33 (kWh)
